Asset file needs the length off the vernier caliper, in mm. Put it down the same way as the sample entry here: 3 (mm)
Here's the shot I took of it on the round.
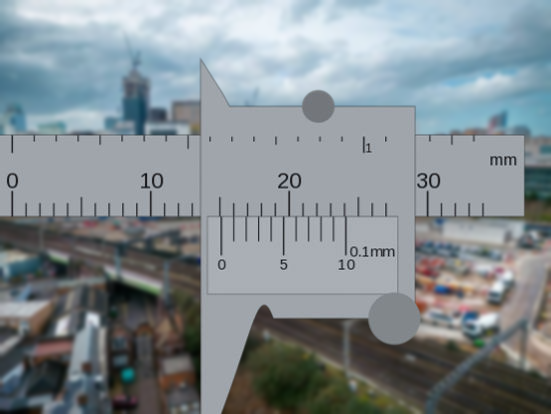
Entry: 15.1 (mm)
